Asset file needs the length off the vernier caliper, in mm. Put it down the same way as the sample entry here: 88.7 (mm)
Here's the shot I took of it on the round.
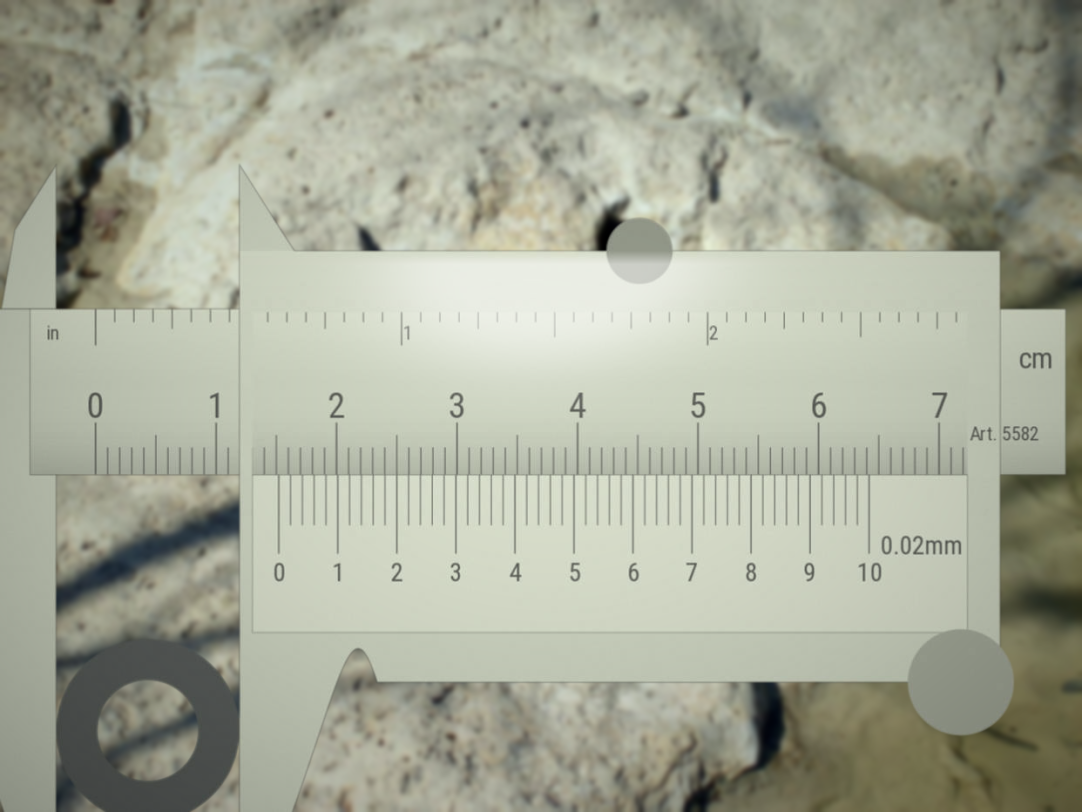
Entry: 15.2 (mm)
